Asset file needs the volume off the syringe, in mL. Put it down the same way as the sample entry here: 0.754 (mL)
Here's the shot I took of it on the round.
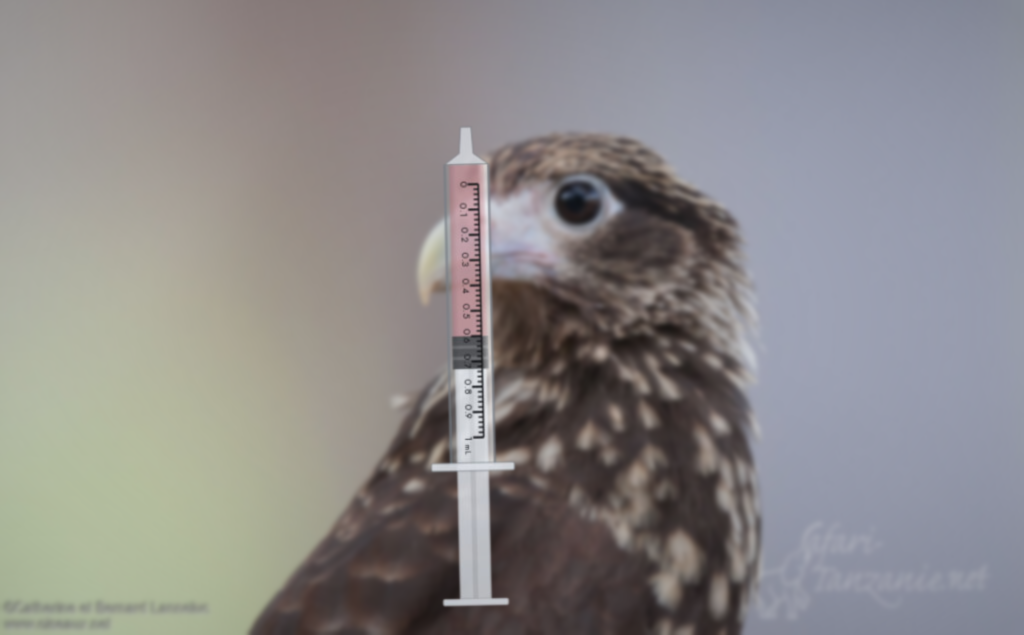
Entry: 0.6 (mL)
